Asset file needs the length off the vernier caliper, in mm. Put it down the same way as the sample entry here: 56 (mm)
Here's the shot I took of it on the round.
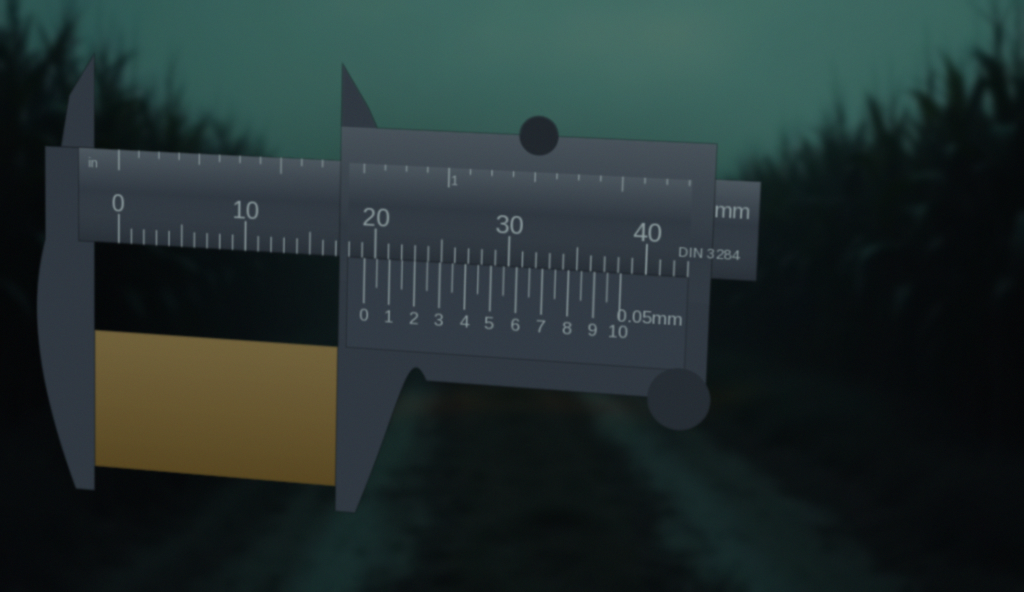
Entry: 19.2 (mm)
